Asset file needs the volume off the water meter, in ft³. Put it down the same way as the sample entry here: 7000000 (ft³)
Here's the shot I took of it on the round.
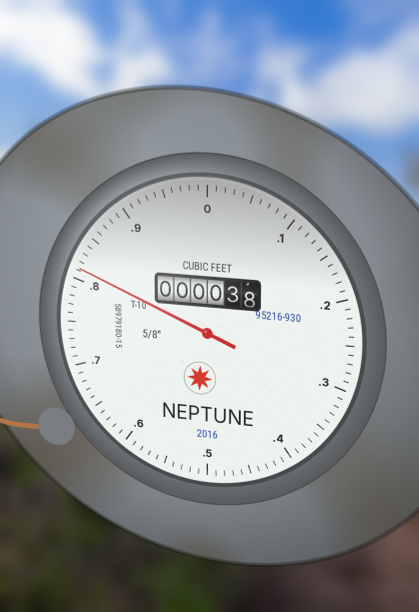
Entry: 37.81 (ft³)
